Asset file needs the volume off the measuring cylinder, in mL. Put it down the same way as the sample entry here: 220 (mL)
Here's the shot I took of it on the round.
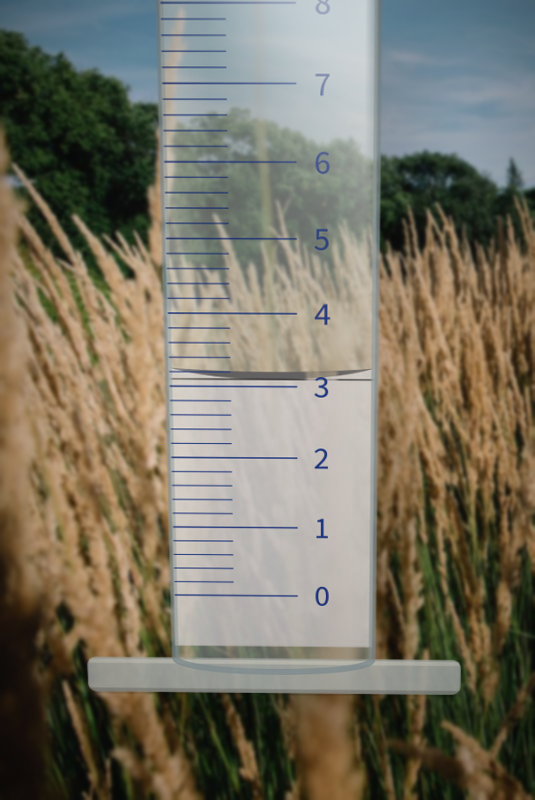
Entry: 3.1 (mL)
